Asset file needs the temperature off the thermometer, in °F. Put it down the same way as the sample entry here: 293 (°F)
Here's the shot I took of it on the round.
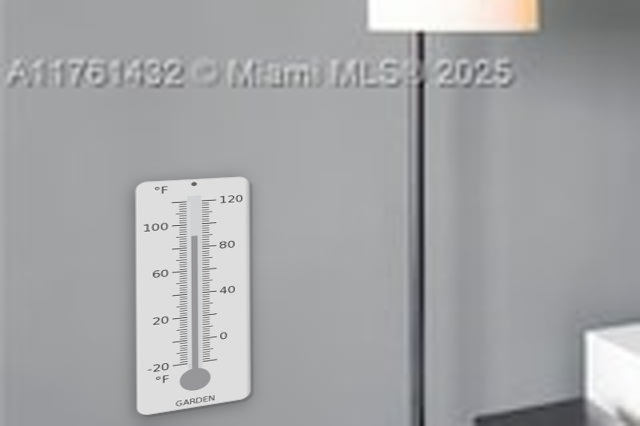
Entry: 90 (°F)
